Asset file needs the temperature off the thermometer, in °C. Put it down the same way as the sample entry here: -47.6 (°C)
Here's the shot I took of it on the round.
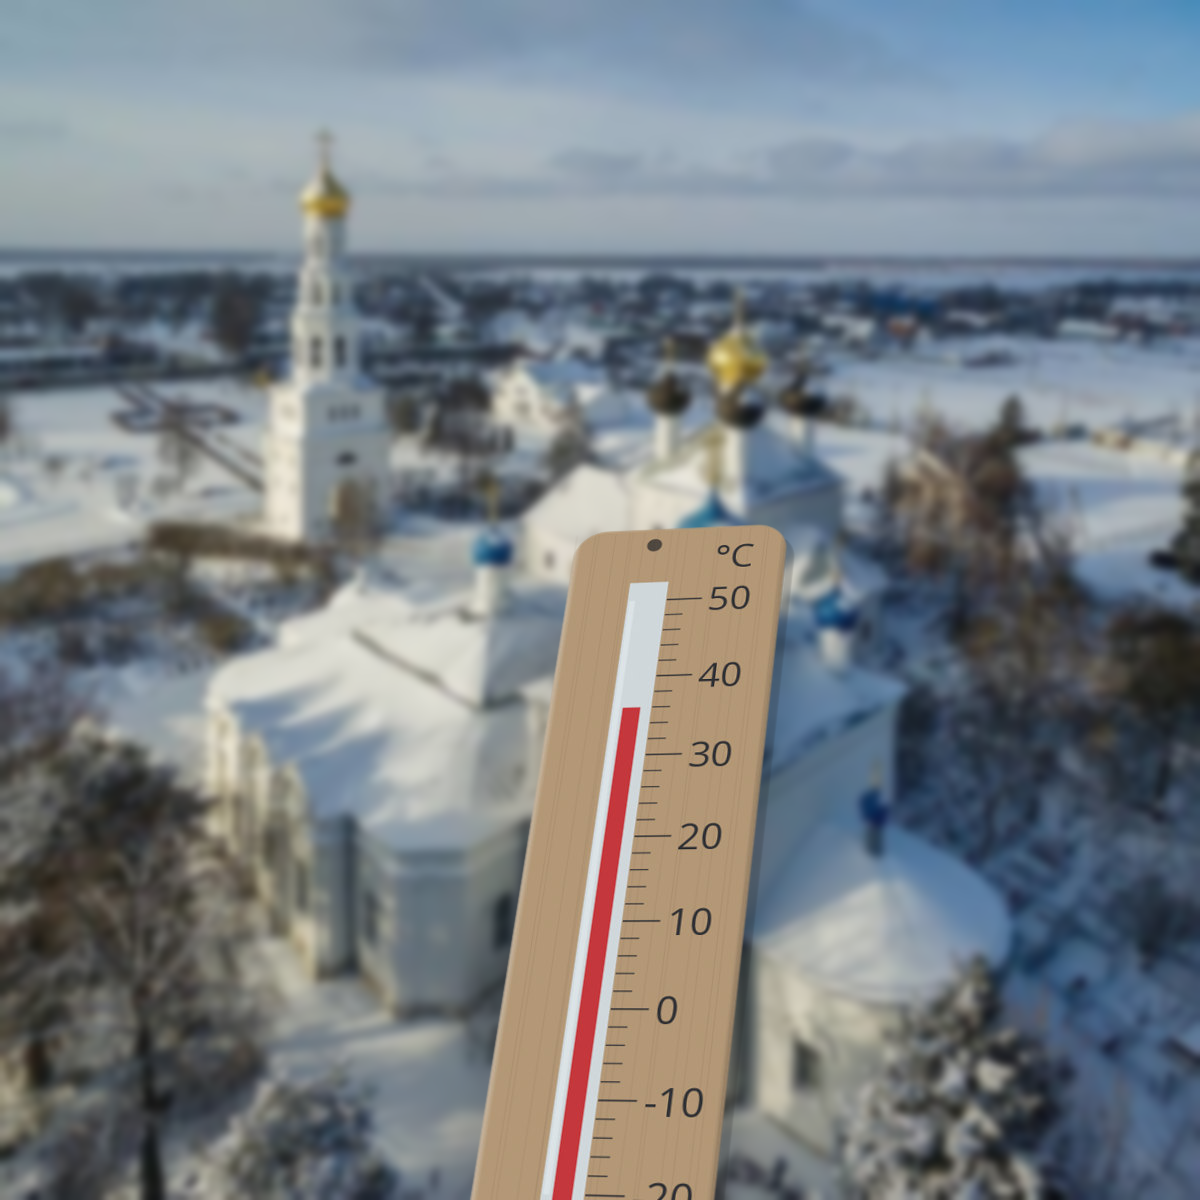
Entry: 36 (°C)
